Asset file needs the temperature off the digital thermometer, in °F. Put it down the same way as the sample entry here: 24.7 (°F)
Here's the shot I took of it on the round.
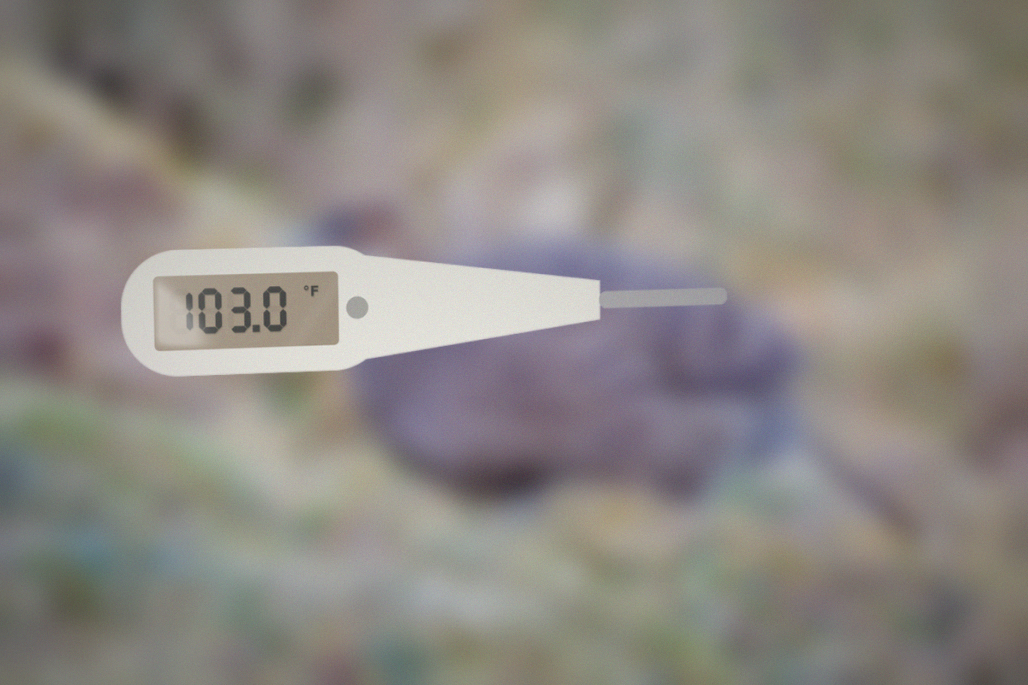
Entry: 103.0 (°F)
